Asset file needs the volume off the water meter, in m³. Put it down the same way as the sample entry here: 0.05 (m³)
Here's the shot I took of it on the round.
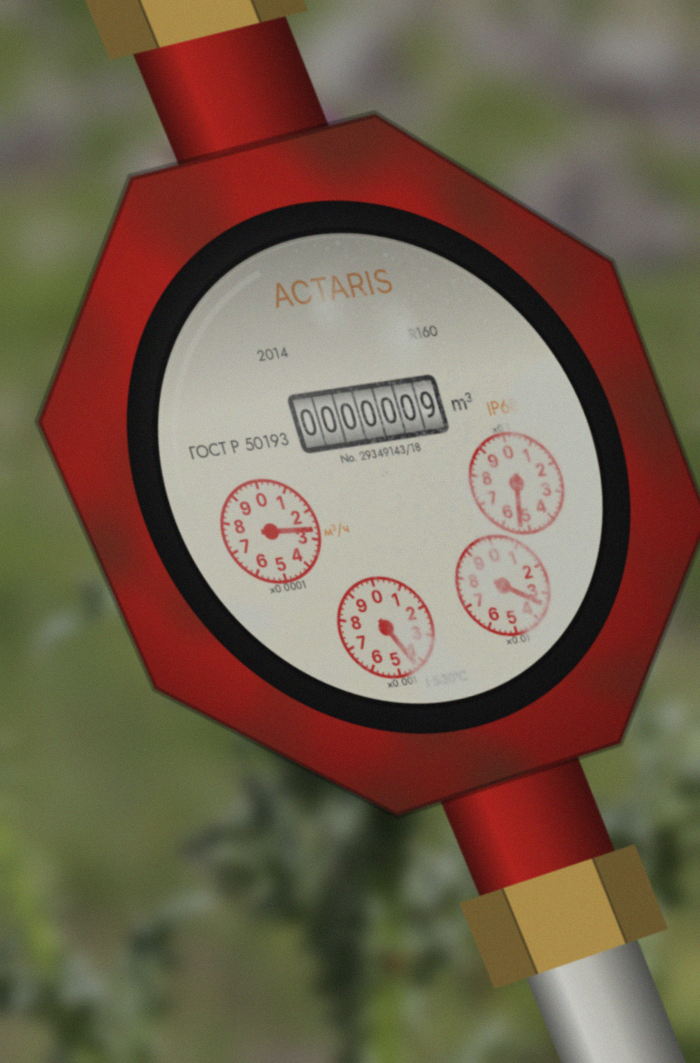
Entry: 9.5342 (m³)
